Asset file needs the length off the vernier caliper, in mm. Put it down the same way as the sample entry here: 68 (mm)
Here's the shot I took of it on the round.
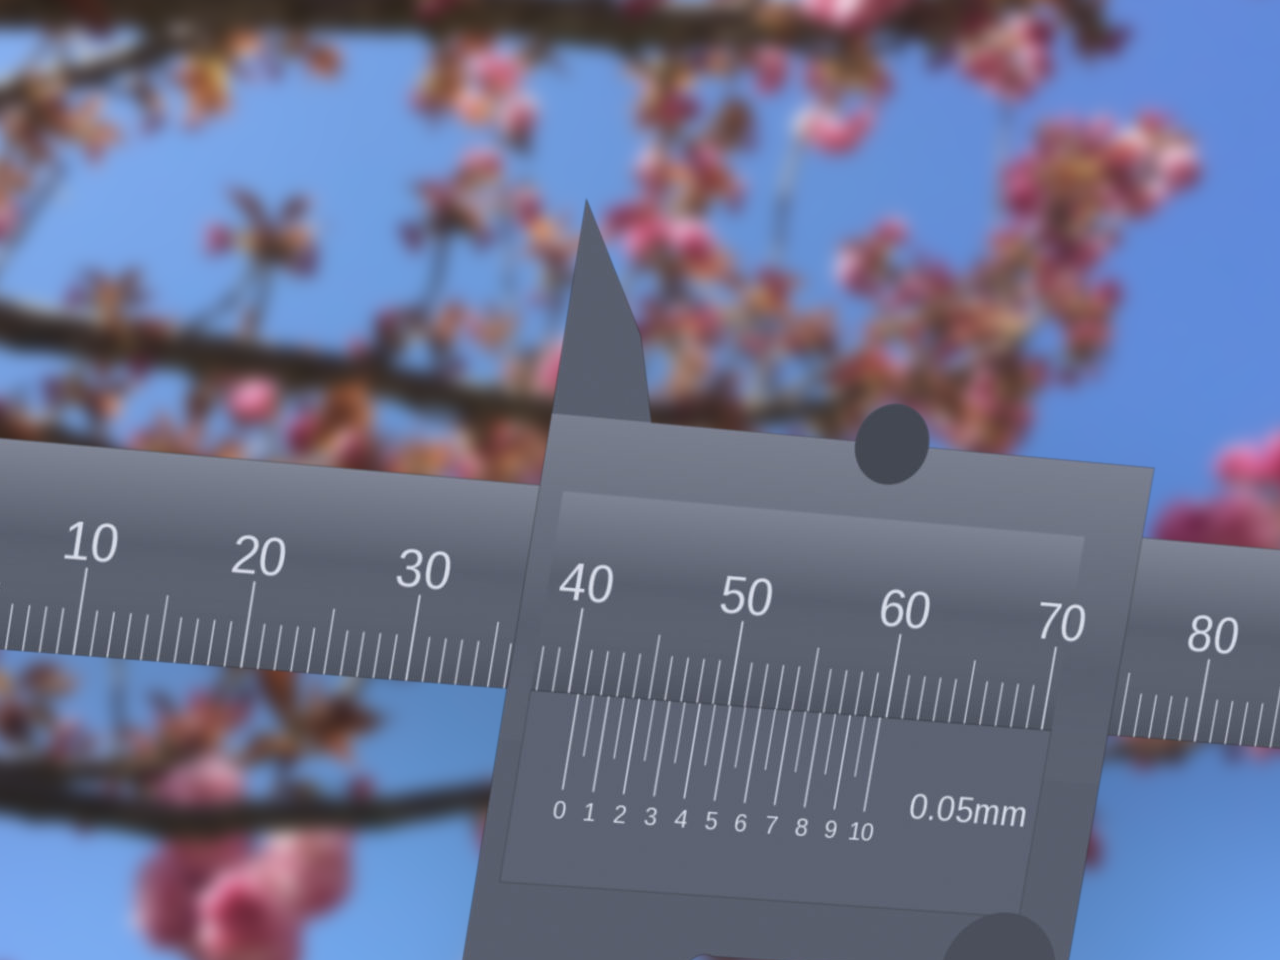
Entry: 40.6 (mm)
